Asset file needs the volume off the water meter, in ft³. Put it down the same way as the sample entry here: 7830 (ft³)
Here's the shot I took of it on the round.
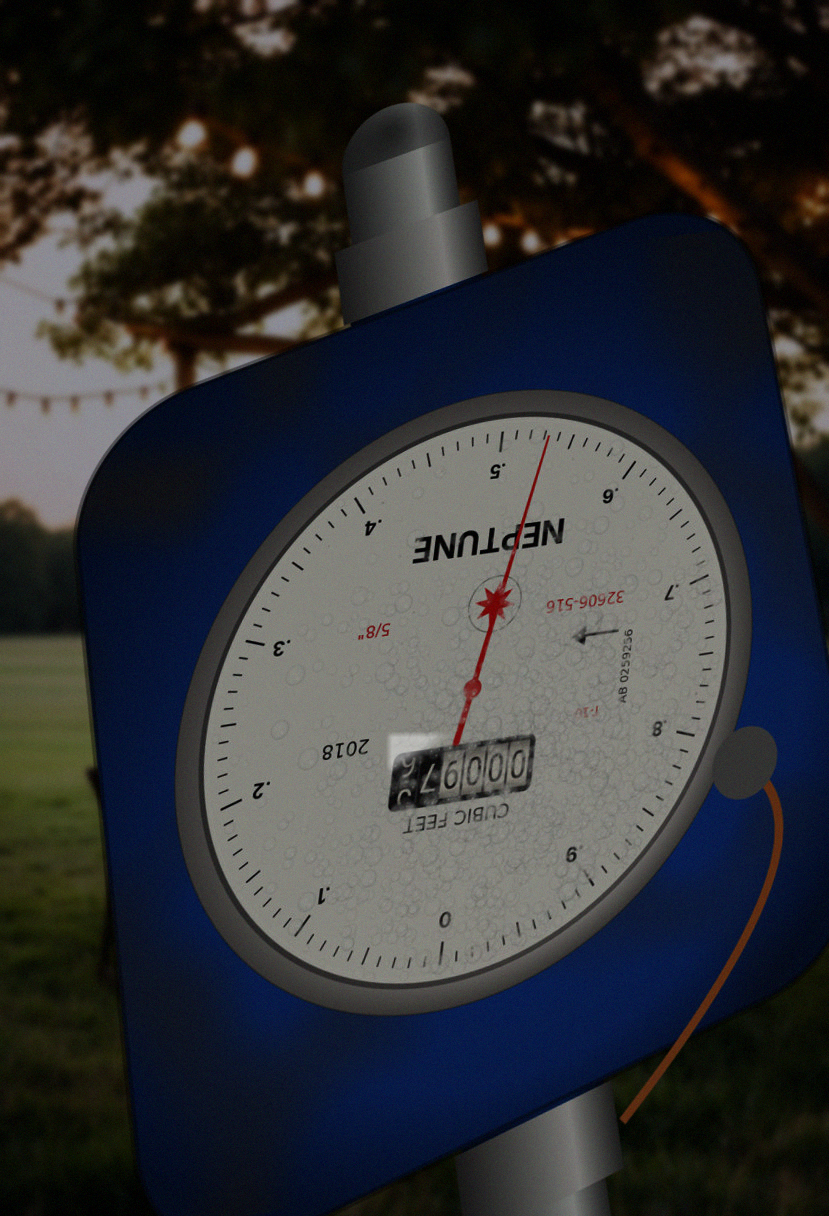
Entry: 975.53 (ft³)
